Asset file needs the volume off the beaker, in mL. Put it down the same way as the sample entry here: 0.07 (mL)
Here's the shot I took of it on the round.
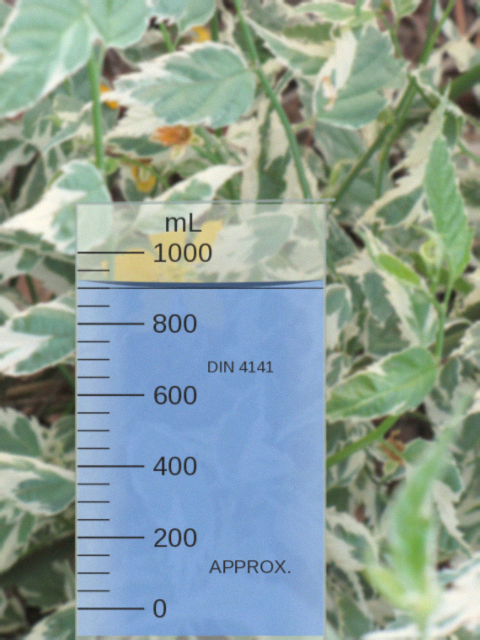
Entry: 900 (mL)
